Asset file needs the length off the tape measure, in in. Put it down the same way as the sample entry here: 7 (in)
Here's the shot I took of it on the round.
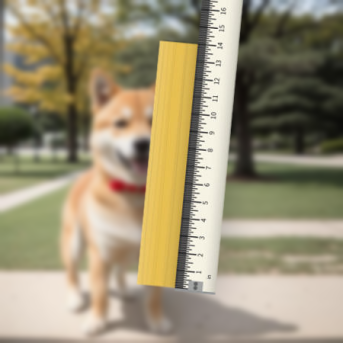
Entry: 14 (in)
